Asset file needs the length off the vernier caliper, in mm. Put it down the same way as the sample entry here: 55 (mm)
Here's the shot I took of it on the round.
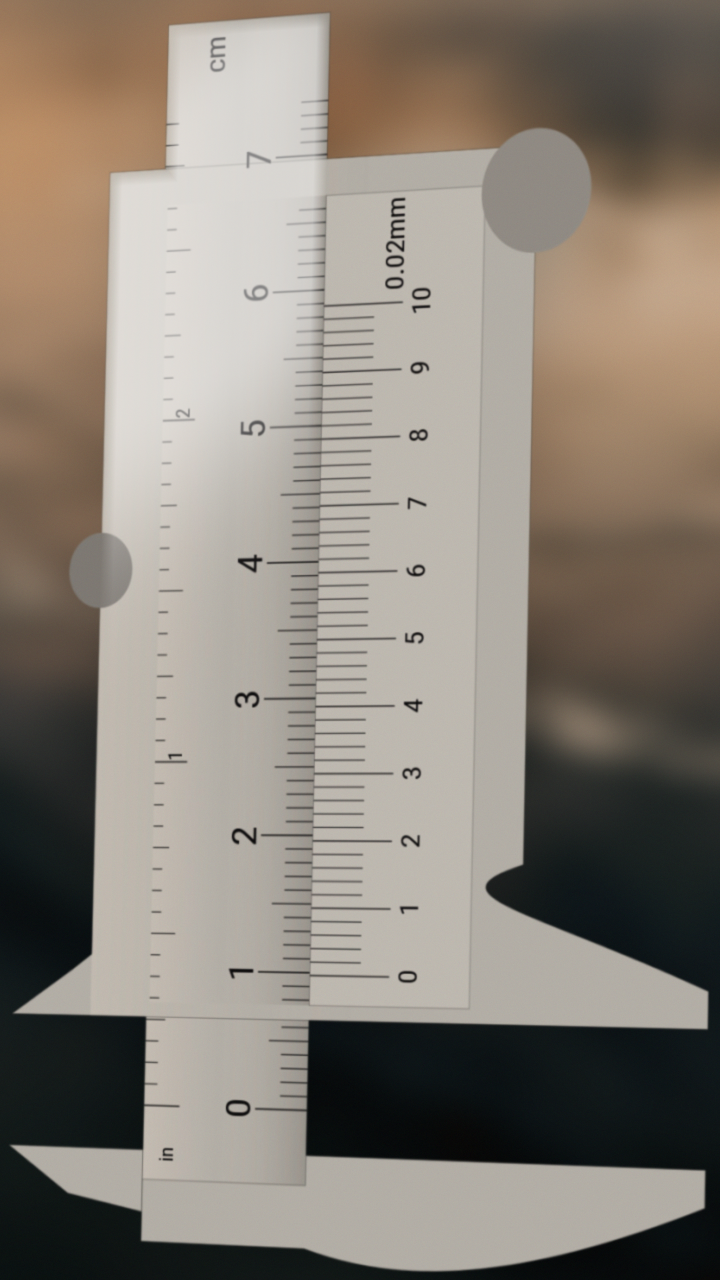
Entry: 9.8 (mm)
